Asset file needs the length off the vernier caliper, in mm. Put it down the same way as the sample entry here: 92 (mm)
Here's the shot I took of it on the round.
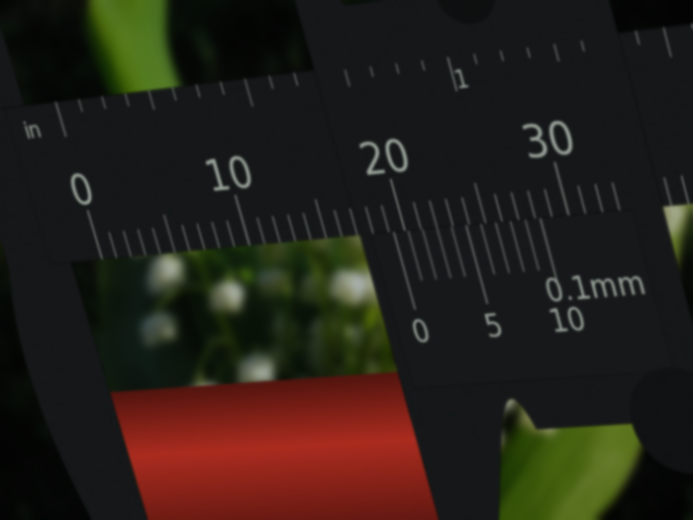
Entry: 19.3 (mm)
